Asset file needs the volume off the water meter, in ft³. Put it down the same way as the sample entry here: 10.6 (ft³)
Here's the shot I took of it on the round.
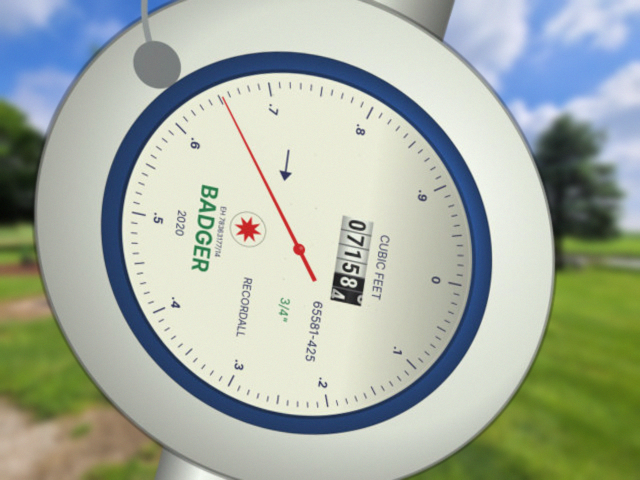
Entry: 71583.65 (ft³)
